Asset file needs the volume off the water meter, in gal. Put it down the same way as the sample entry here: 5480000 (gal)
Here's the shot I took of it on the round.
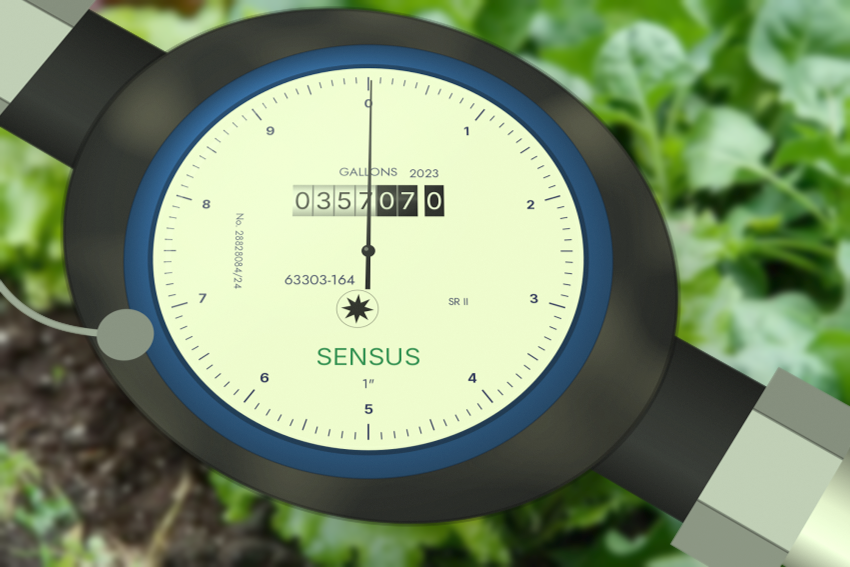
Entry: 357070.0 (gal)
